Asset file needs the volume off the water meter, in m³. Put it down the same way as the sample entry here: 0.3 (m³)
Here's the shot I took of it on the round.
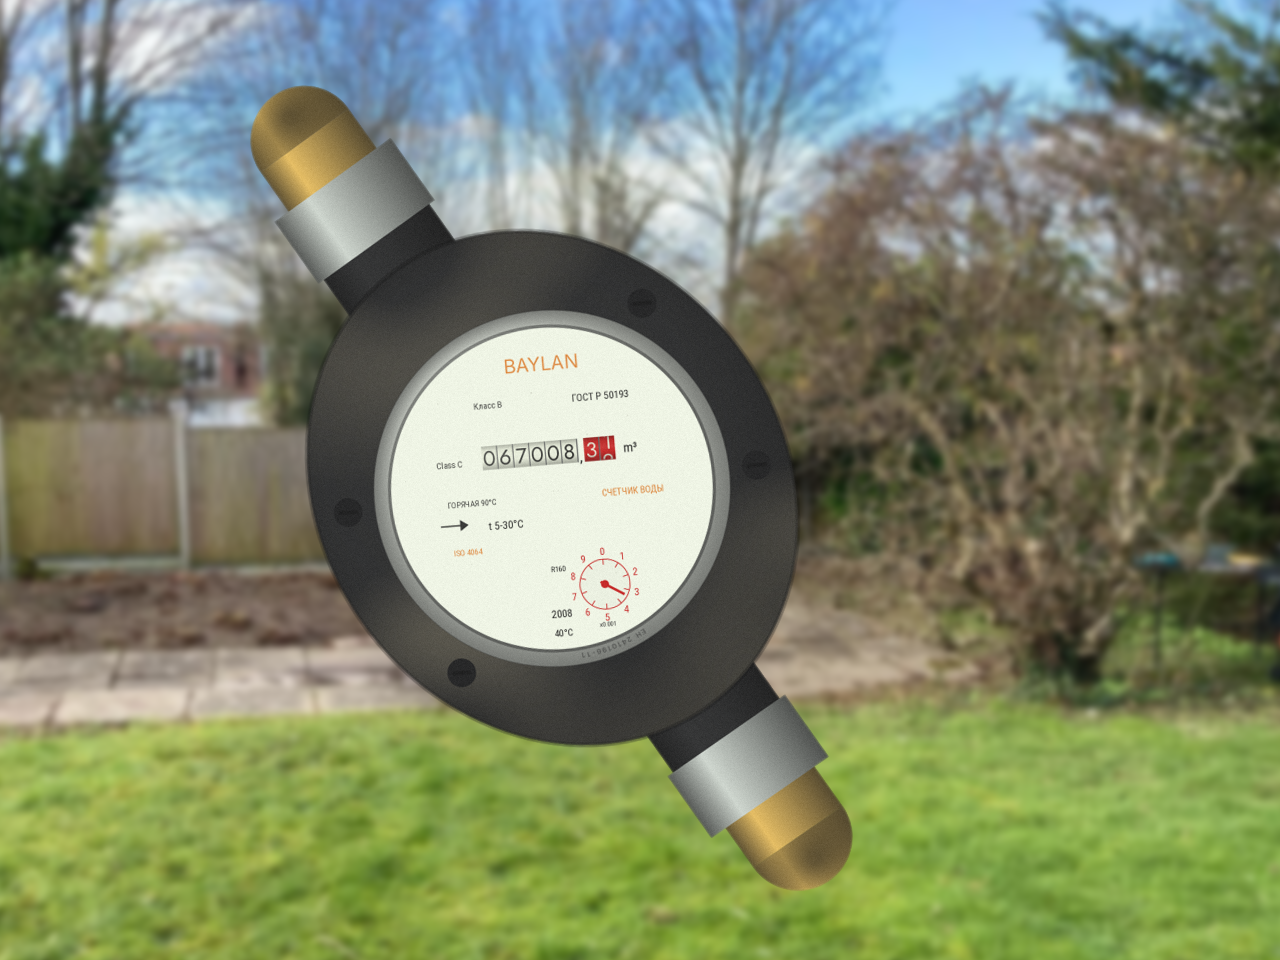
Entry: 67008.313 (m³)
